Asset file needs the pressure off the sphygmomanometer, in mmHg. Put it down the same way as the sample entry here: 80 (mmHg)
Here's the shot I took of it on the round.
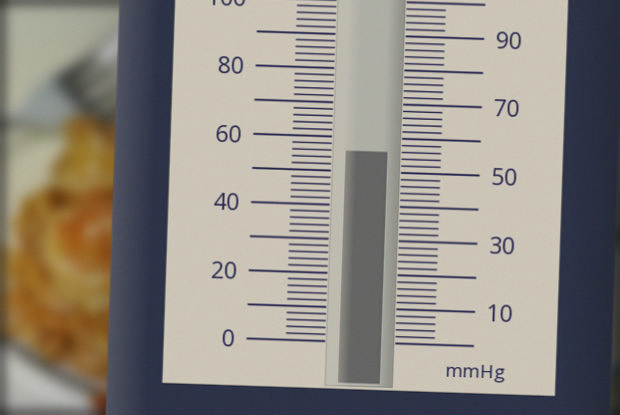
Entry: 56 (mmHg)
